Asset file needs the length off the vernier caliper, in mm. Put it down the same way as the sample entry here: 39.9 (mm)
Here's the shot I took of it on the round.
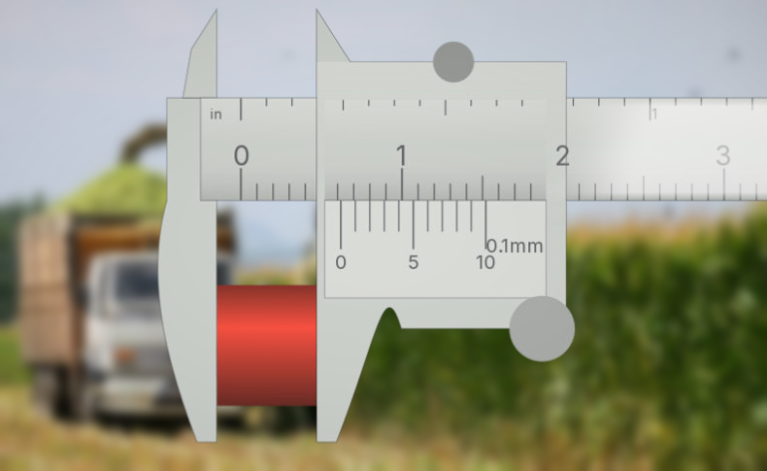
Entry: 6.2 (mm)
